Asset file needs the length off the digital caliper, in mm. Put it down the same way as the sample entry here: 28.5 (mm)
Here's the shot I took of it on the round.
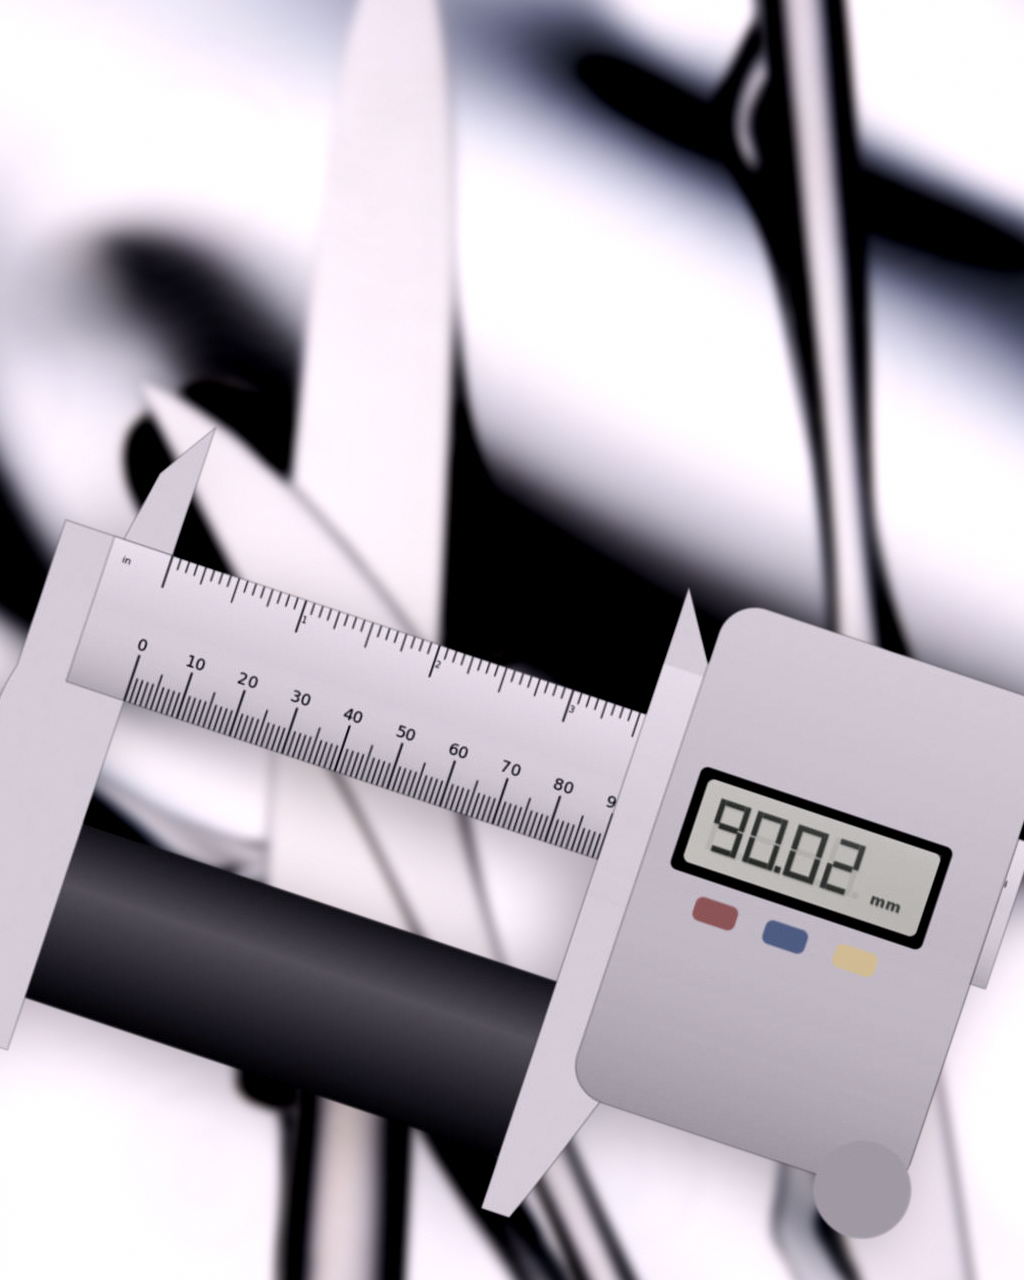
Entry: 90.02 (mm)
